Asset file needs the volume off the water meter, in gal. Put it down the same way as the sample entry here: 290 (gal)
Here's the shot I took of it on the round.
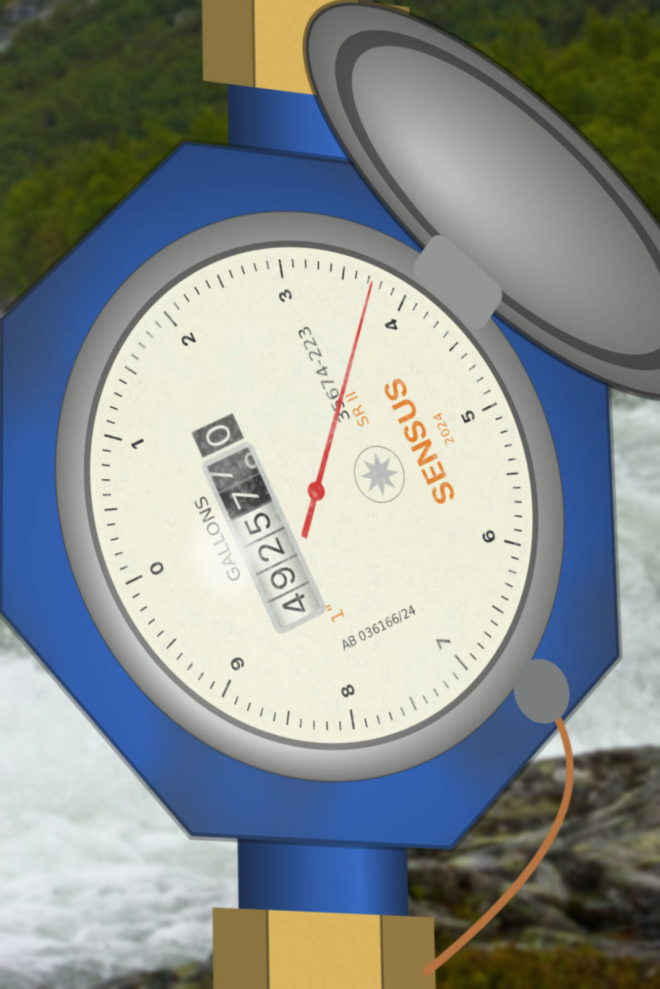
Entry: 4925773.7 (gal)
